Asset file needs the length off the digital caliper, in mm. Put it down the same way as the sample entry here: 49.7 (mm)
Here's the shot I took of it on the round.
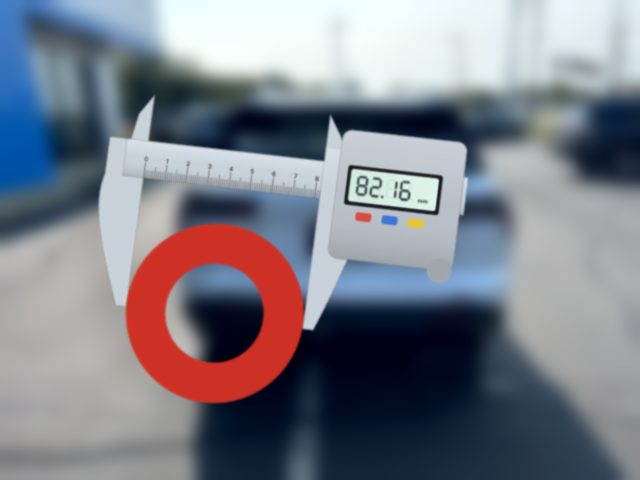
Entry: 82.16 (mm)
